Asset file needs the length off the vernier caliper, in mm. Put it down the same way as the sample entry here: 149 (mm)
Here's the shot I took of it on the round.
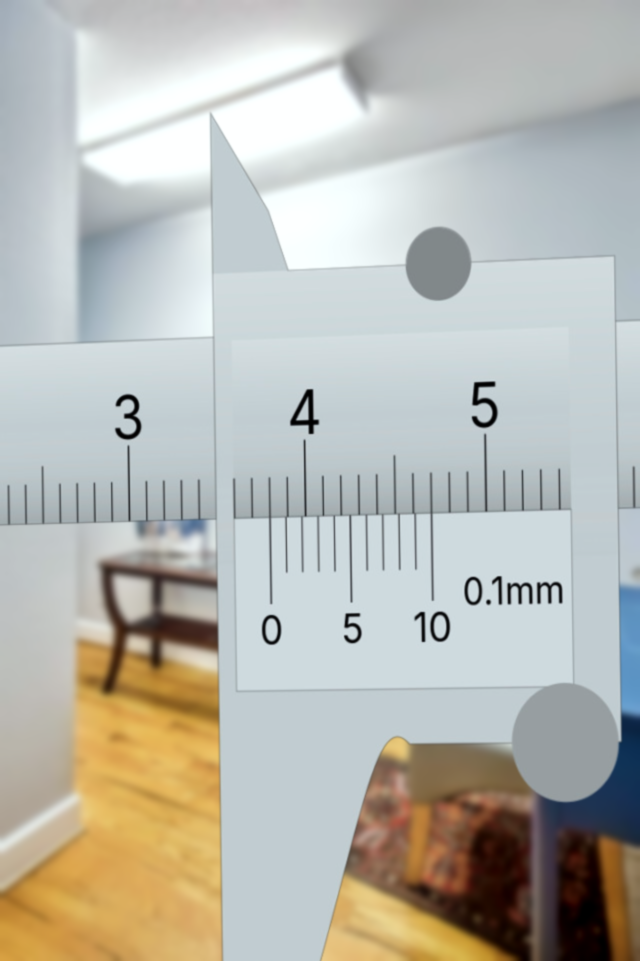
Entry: 38.0 (mm)
